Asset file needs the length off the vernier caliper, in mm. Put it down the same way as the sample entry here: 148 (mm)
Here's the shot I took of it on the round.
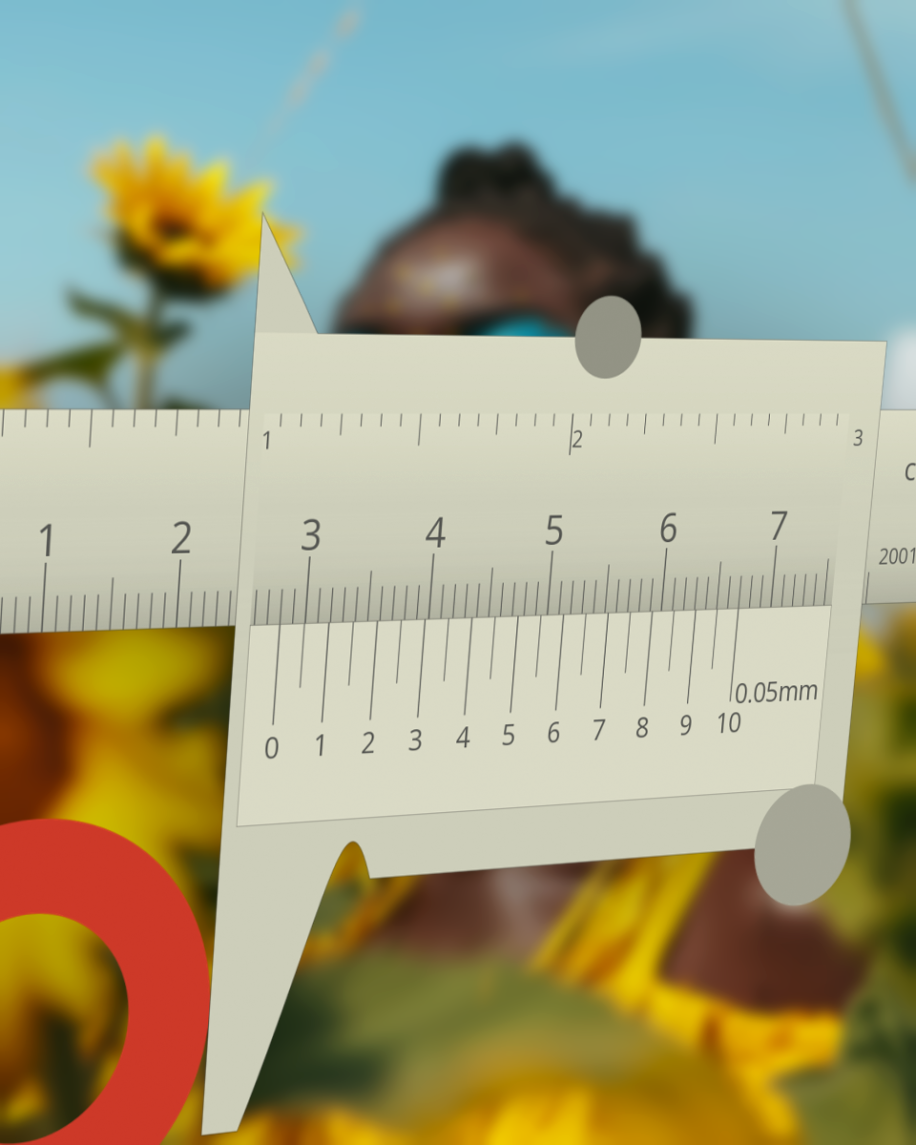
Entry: 28.0 (mm)
